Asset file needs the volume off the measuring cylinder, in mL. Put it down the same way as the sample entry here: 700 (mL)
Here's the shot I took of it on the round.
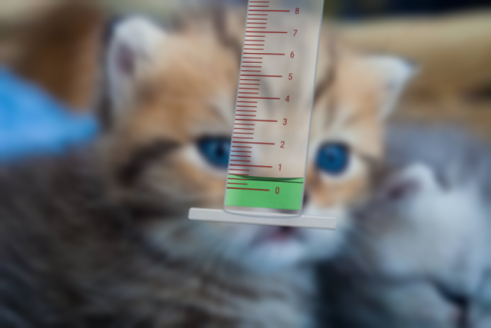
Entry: 0.4 (mL)
